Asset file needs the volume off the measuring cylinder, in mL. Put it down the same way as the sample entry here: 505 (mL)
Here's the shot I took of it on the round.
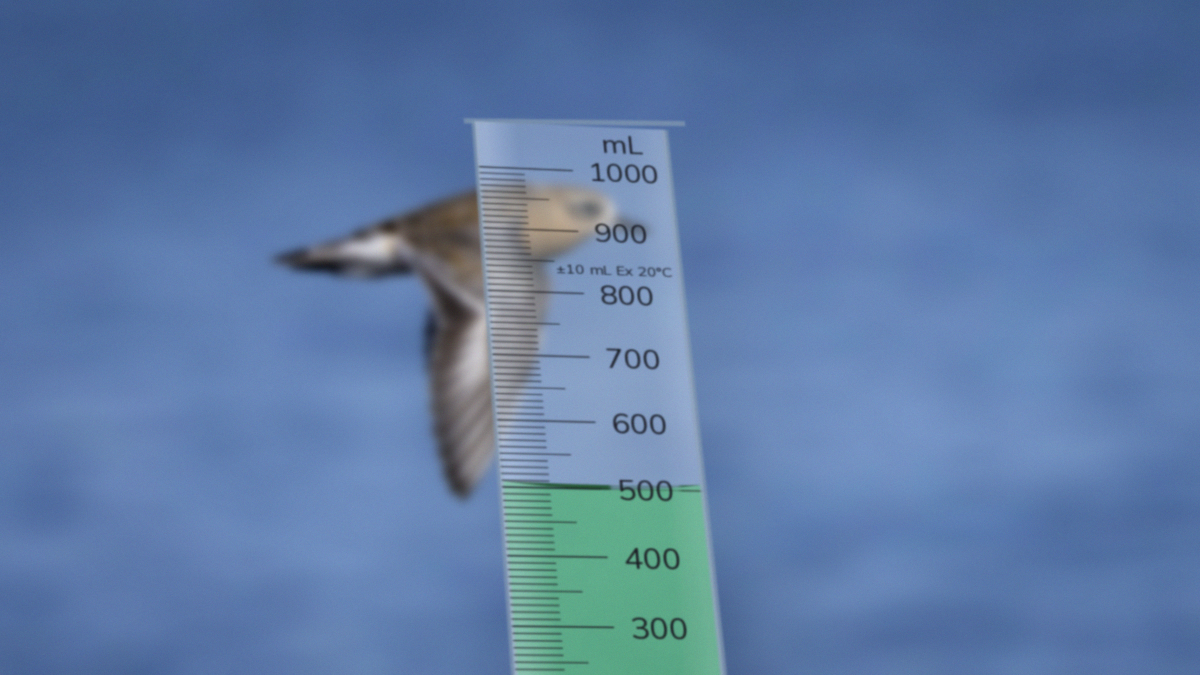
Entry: 500 (mL)
